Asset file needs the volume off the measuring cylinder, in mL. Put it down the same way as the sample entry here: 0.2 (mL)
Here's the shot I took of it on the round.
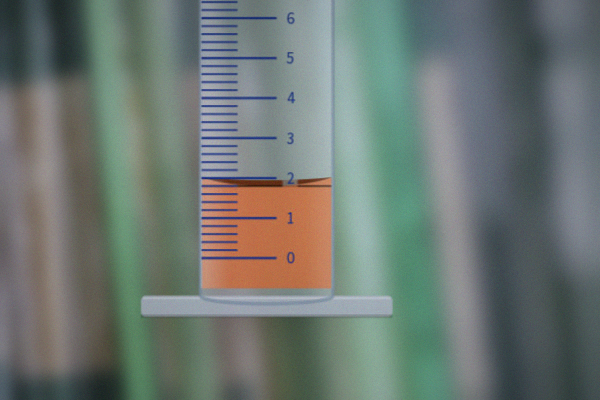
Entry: 1.8 (mL)
